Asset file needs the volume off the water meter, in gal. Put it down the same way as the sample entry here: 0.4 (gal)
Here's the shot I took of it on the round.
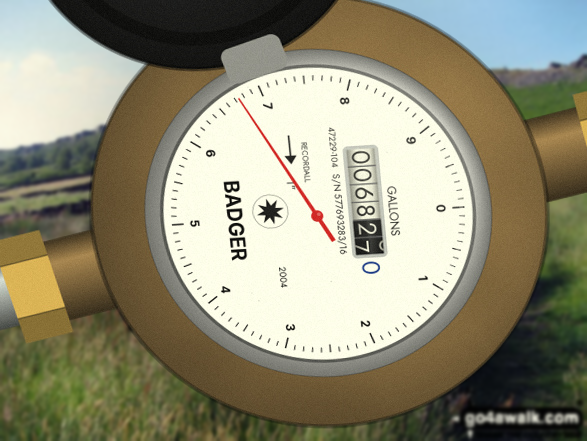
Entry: 68266.7 (gal)
